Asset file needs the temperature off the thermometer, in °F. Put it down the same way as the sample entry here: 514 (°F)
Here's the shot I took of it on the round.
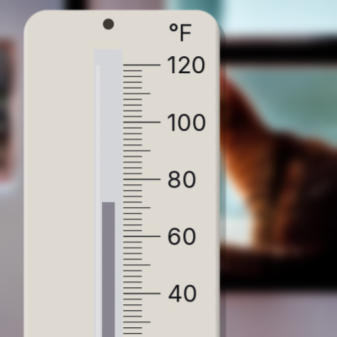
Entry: 72 (°F)
